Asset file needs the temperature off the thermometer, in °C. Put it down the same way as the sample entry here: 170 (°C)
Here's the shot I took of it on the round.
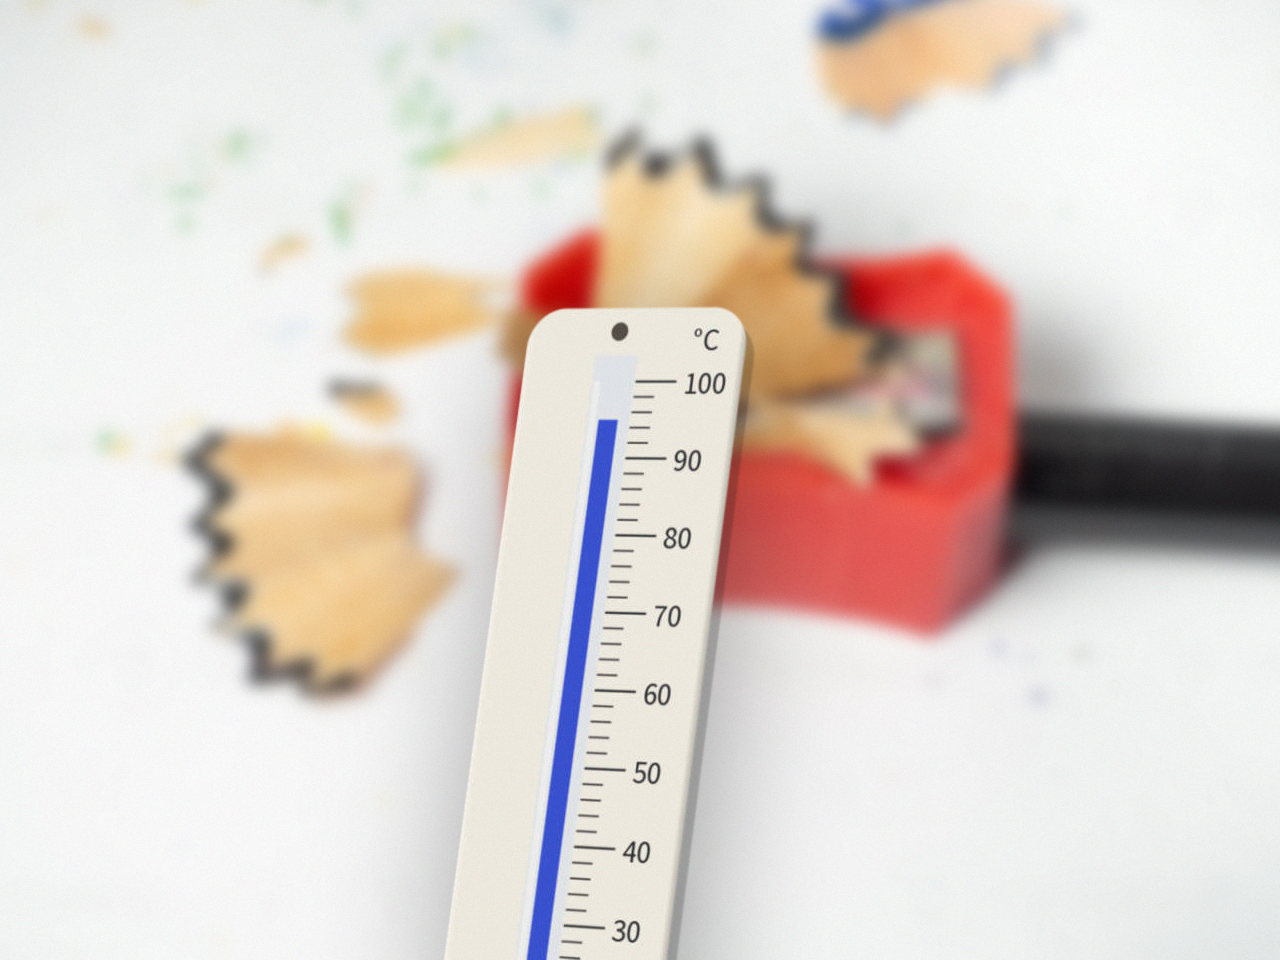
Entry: 95 (°C)
